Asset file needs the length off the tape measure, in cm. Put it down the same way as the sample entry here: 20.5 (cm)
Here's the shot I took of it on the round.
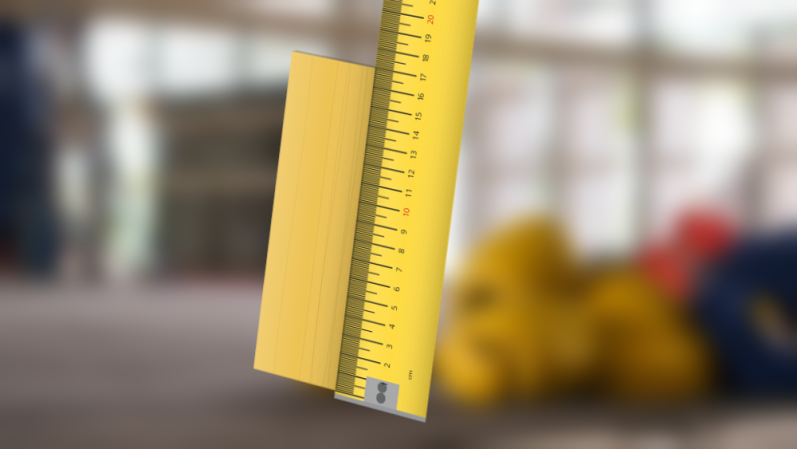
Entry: 17 (cm)
